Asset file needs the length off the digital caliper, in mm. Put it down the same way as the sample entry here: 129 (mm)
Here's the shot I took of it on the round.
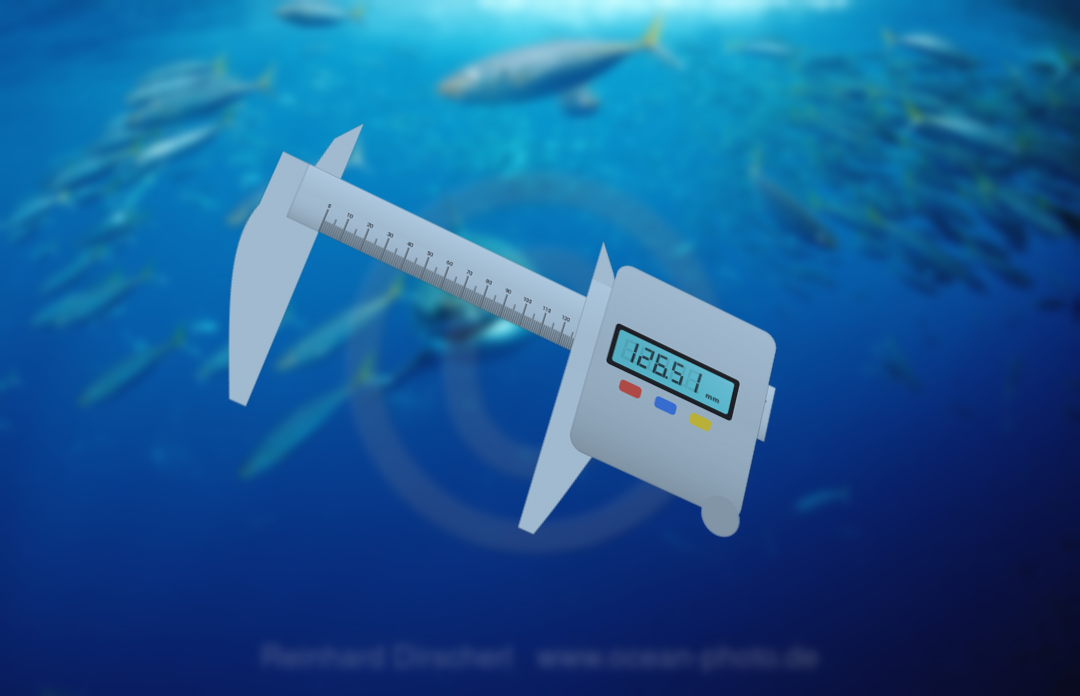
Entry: 126.51 (mm)
